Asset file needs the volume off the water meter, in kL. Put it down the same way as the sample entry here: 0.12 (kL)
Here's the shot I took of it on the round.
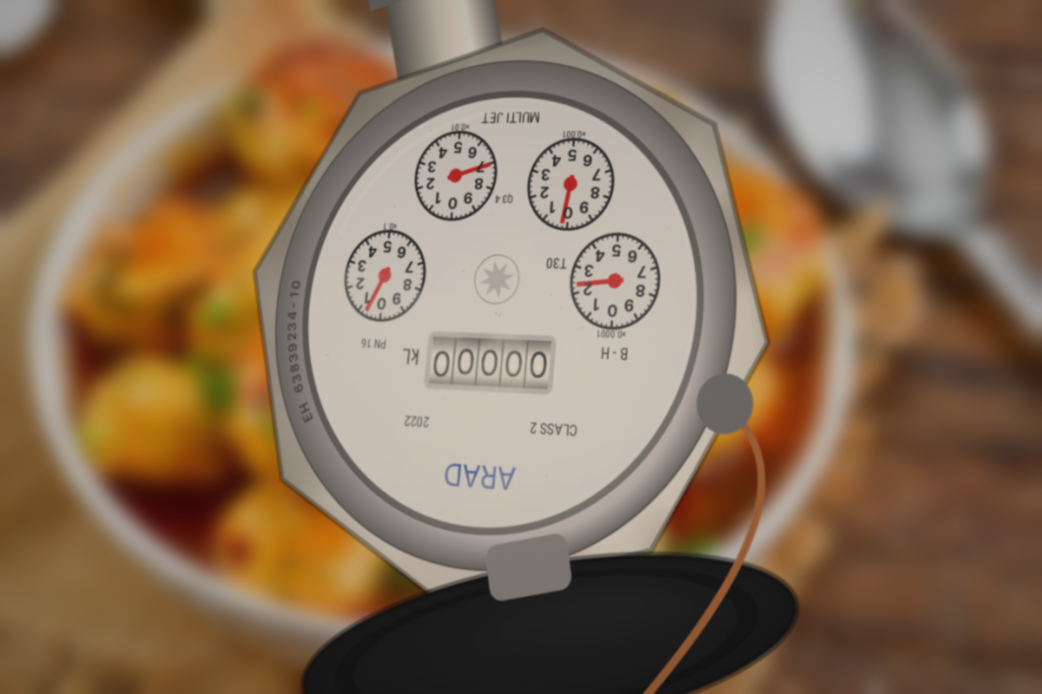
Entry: 0.0702 (kL)
